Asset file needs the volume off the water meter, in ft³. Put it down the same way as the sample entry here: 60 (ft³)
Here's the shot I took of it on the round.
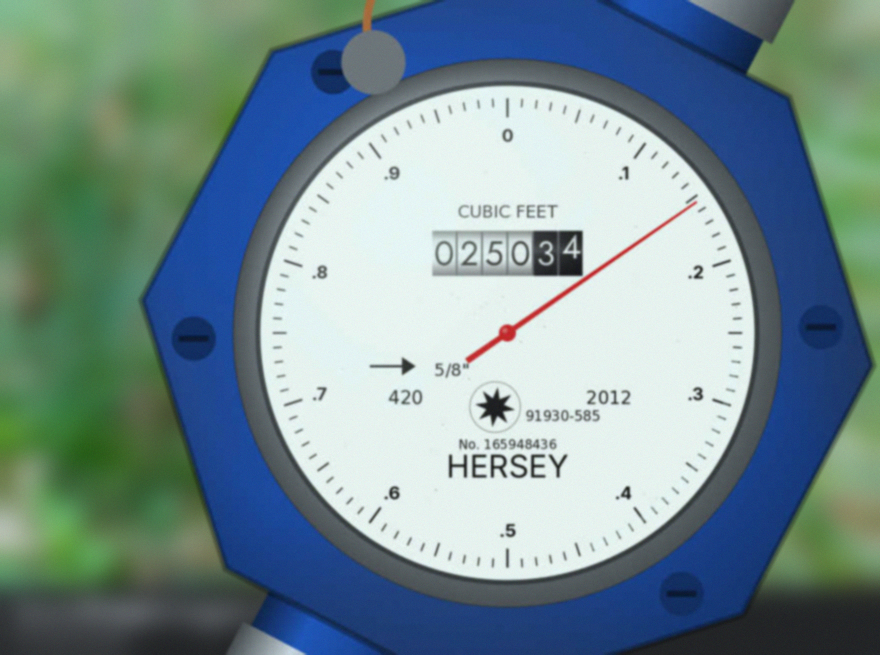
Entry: 25034.15 (ft³)
